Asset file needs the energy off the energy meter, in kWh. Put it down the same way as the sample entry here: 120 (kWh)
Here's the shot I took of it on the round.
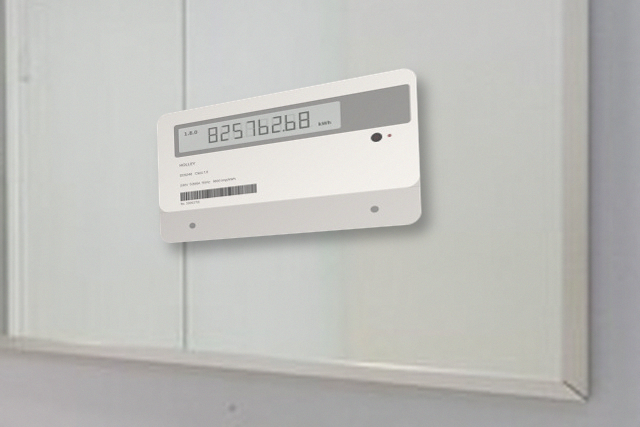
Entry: 825762.68 (kWh)
